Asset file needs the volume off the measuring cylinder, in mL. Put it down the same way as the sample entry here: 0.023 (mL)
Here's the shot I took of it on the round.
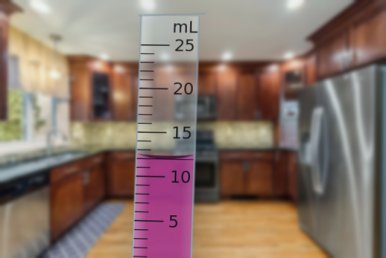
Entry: 12 (mL)
